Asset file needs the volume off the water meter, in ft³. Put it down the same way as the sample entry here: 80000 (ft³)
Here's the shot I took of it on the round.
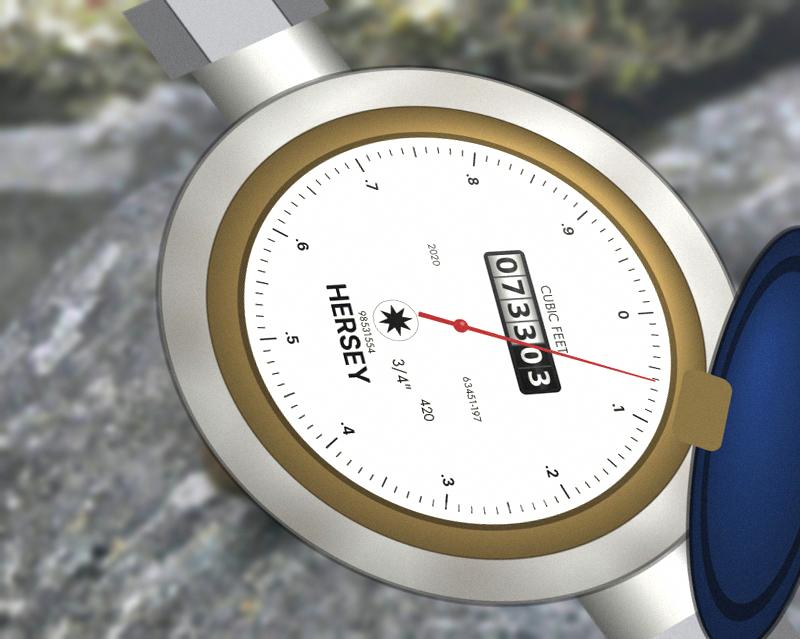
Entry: 73303.06 (ft³)
